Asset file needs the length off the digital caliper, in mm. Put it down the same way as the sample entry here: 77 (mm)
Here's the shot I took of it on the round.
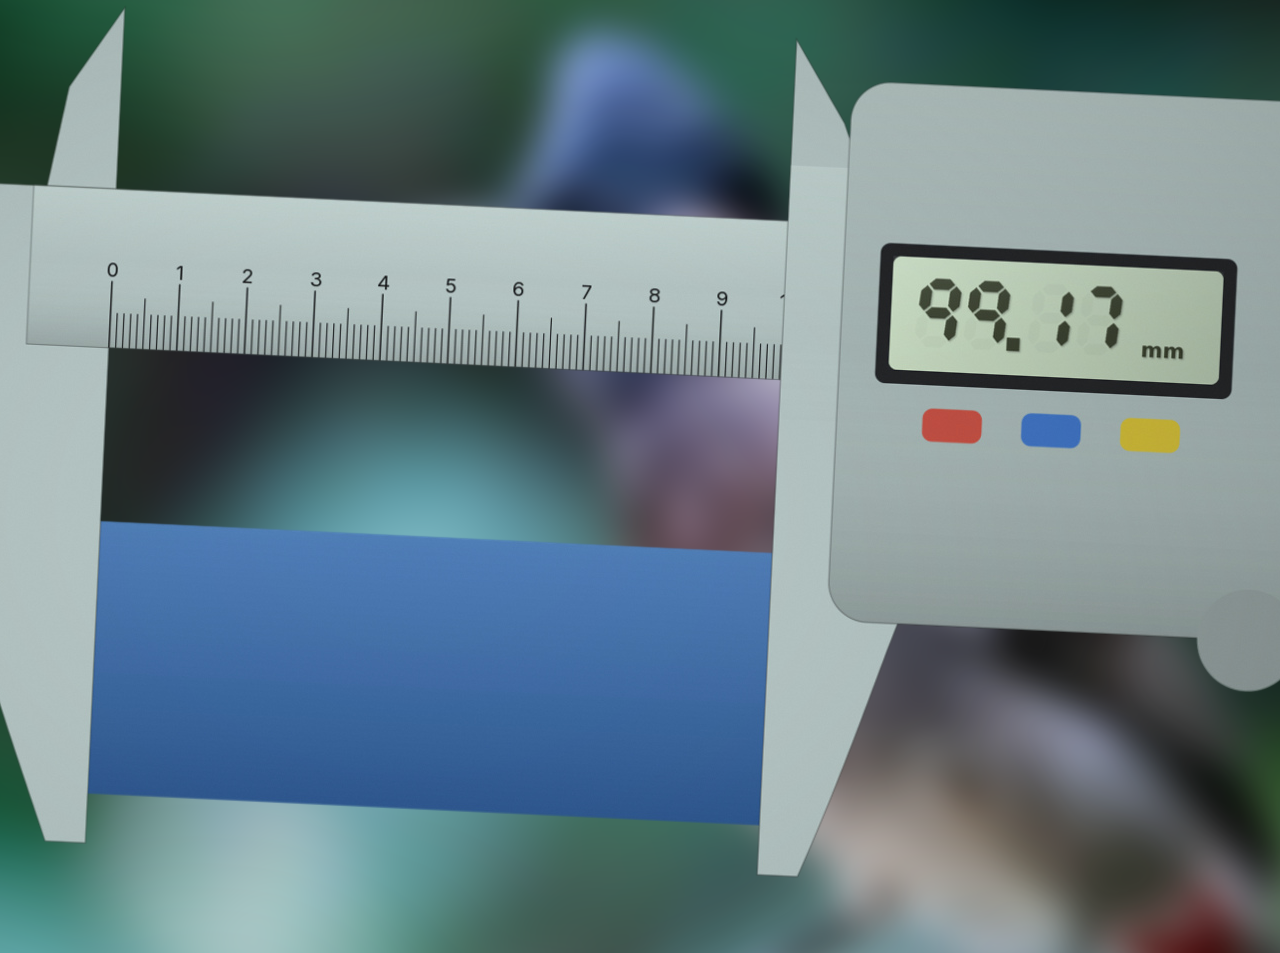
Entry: 99.17 (mm)
